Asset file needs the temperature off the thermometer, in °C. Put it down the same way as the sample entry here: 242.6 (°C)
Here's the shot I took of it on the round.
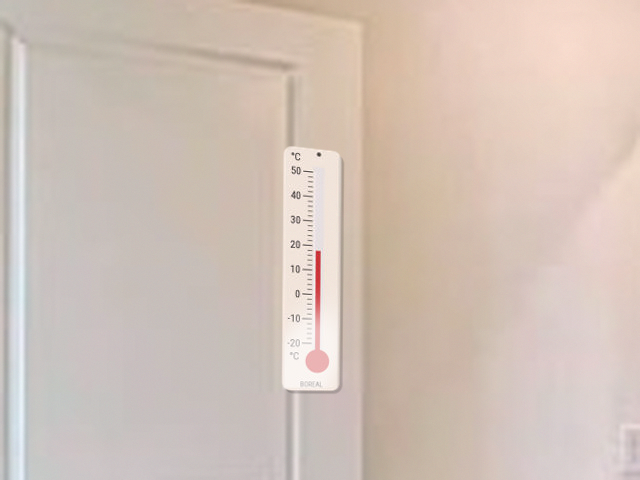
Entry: 18 (°C)
